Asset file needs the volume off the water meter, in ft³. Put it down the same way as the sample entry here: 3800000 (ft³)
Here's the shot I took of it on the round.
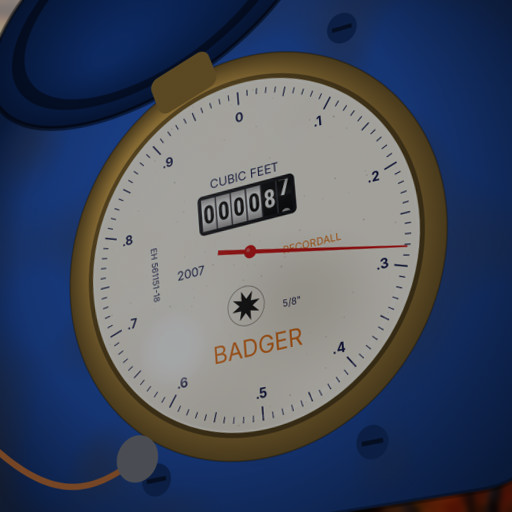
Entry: 87.28 (ft³)
